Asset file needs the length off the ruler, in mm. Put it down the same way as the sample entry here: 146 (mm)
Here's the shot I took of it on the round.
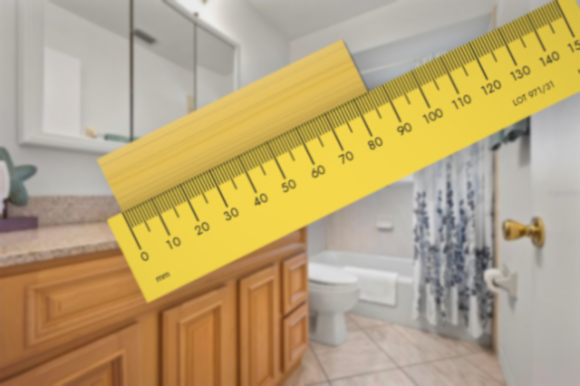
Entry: 85 (mm)
